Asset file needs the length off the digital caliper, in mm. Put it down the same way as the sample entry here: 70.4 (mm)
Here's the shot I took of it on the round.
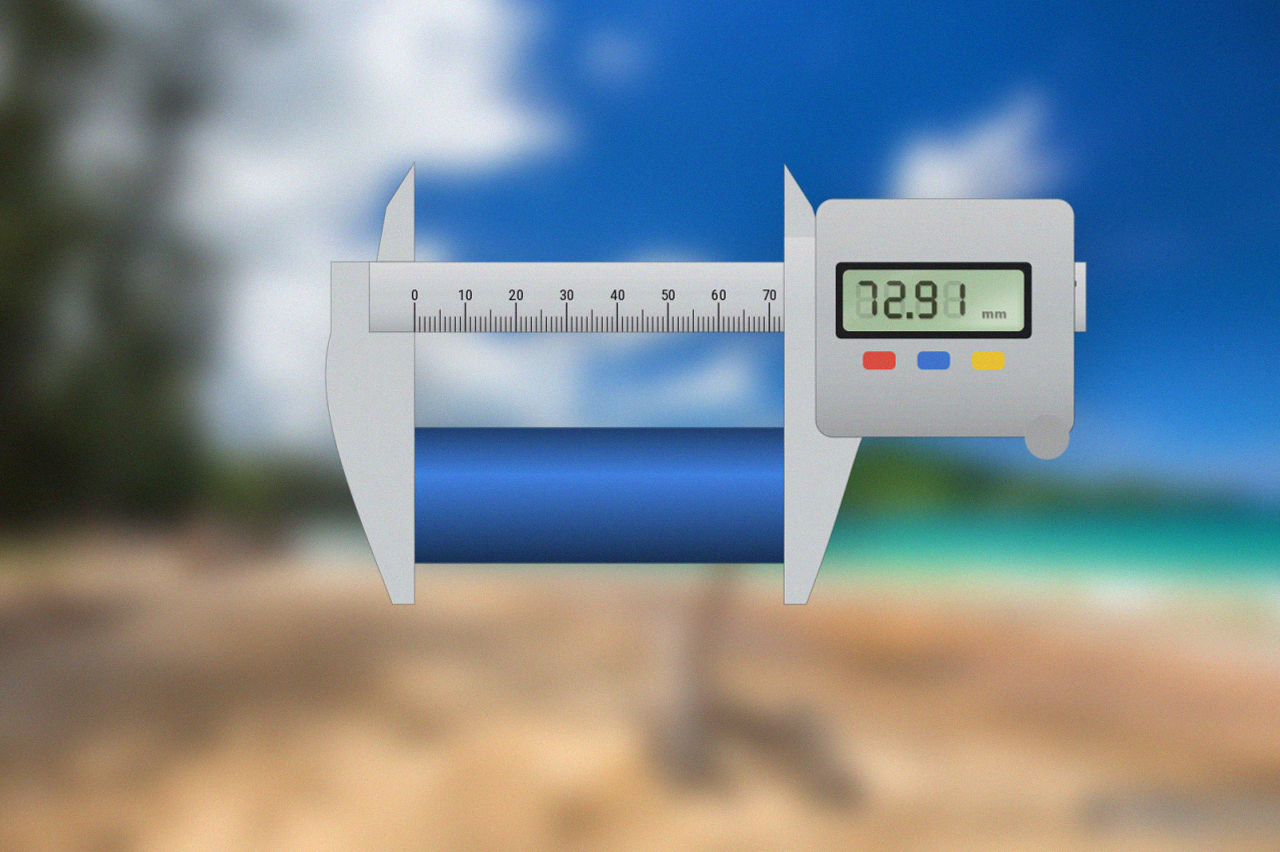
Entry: 72.91 (mm)
